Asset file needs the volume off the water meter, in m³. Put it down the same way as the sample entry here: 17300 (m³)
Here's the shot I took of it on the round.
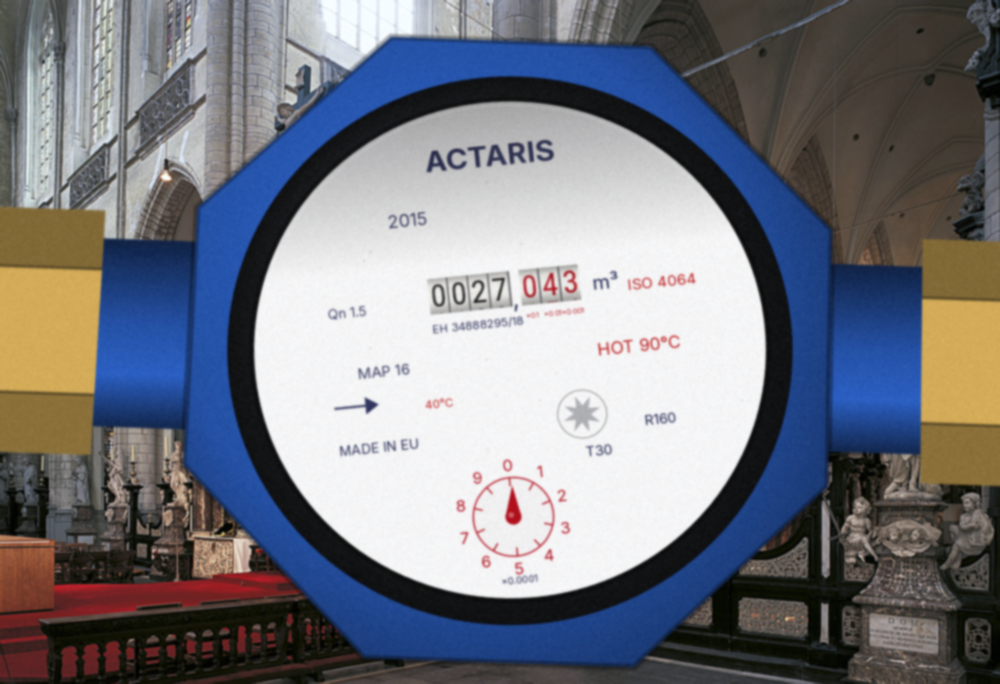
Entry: 27.0430 (m³)
